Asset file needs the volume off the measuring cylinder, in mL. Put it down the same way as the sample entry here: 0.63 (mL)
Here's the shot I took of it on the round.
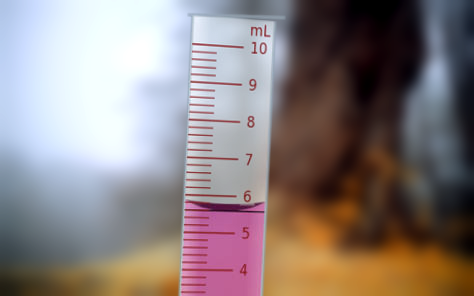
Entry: 5.6 (mL)
